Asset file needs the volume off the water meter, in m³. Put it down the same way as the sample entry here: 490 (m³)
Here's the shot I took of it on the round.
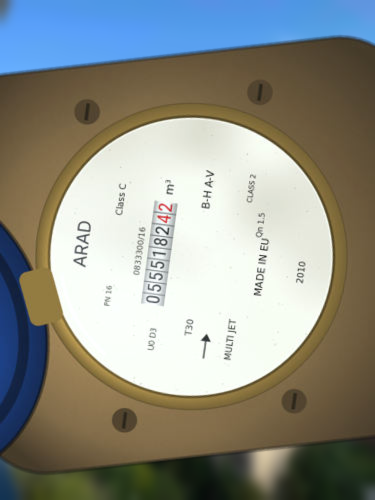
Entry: 555182.42 (m³)
